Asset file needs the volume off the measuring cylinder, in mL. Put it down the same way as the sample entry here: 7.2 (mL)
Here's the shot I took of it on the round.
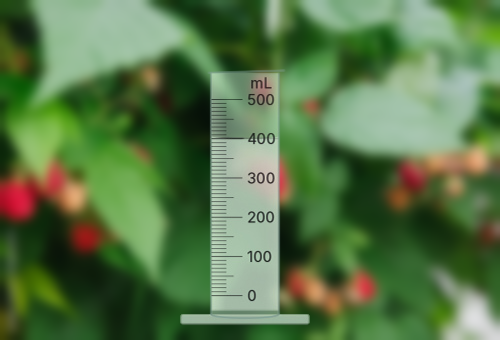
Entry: 400 (mL)
